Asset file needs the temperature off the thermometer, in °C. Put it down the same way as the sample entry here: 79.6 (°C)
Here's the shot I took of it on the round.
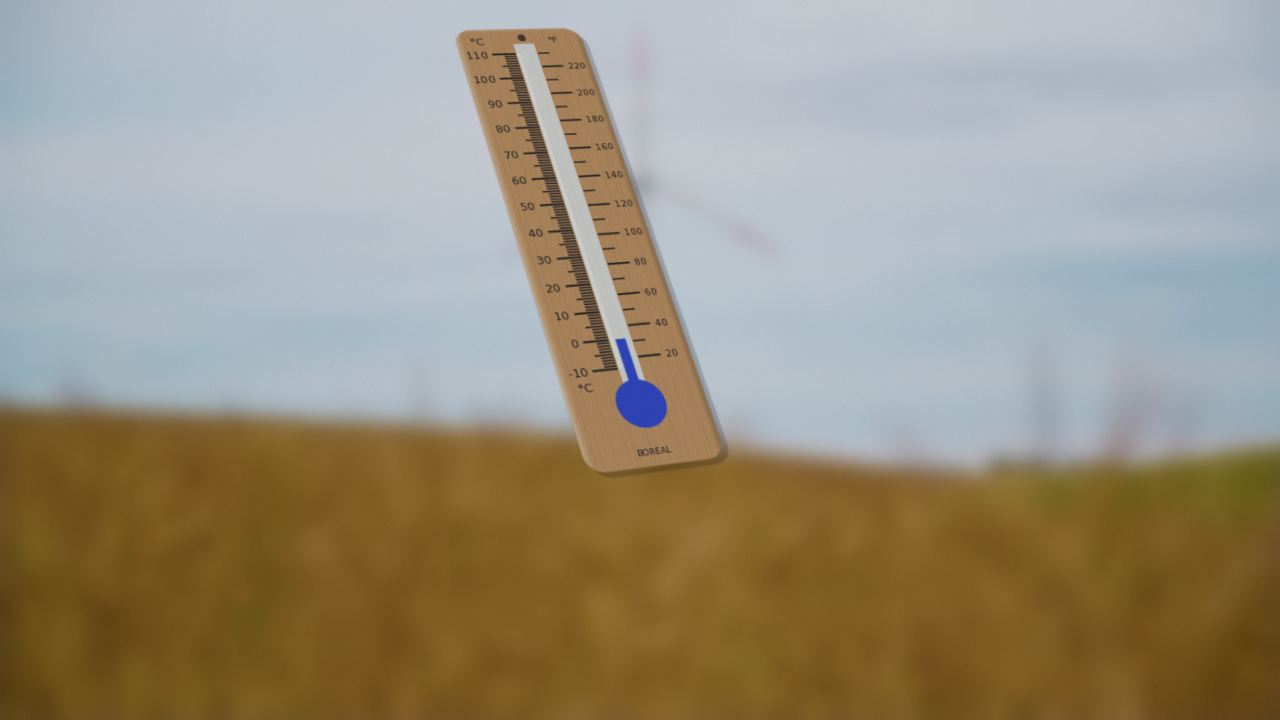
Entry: 0 (°C)
